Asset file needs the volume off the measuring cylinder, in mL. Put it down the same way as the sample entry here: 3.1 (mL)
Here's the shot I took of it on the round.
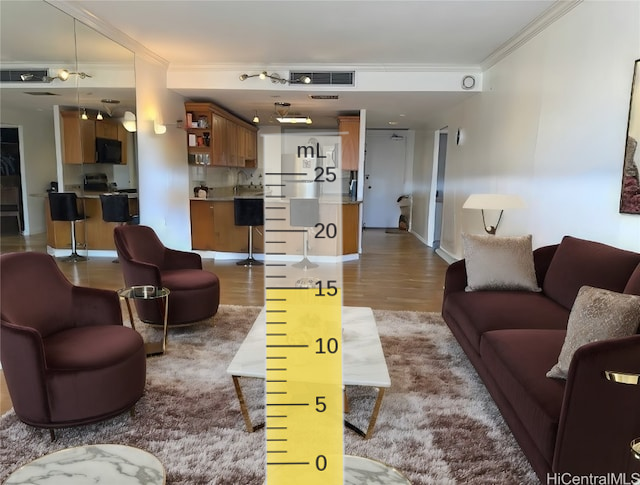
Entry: 15 (mL)
